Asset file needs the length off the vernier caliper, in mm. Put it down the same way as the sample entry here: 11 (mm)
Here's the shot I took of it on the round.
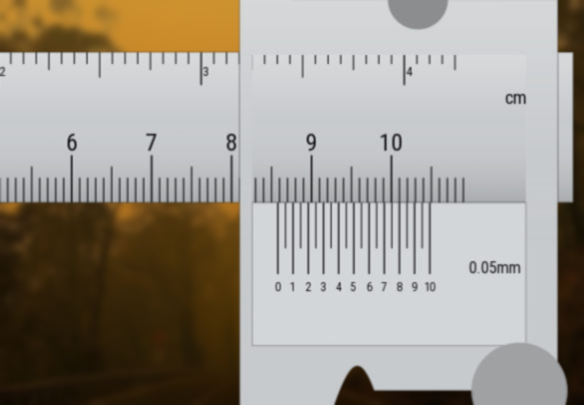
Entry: 85.8 (mm)
